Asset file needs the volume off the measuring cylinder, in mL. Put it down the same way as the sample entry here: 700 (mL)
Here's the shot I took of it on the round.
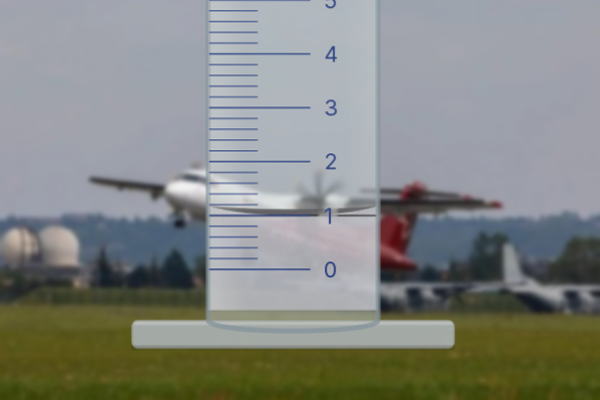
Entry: 1 (mL)
